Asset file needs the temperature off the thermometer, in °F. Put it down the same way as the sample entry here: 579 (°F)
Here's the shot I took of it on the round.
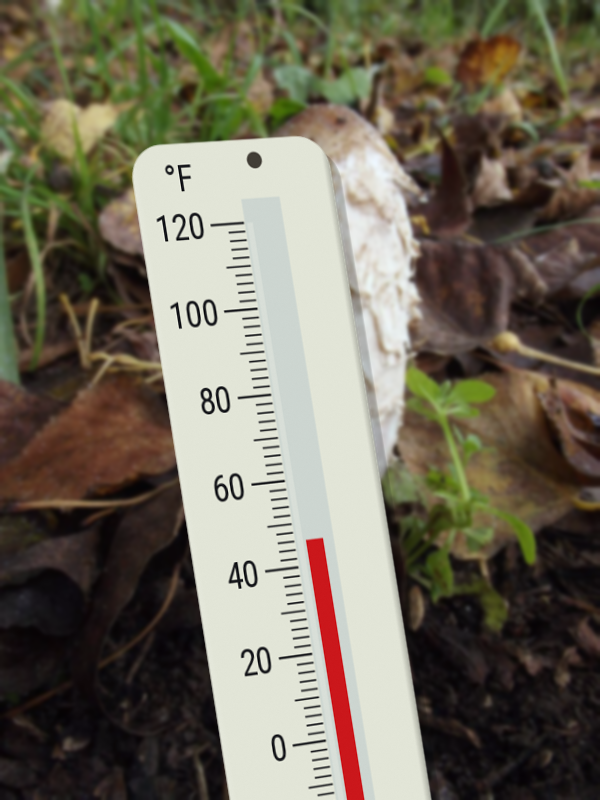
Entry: 46 (°F)
